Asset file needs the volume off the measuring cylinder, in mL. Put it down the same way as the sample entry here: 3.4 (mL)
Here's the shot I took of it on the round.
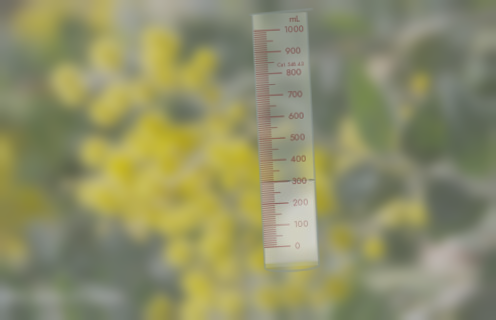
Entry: 300 (mL)
